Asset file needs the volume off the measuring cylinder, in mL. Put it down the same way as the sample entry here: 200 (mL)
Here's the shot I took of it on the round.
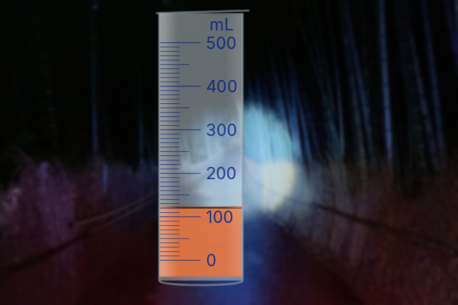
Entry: 120 (mL)
